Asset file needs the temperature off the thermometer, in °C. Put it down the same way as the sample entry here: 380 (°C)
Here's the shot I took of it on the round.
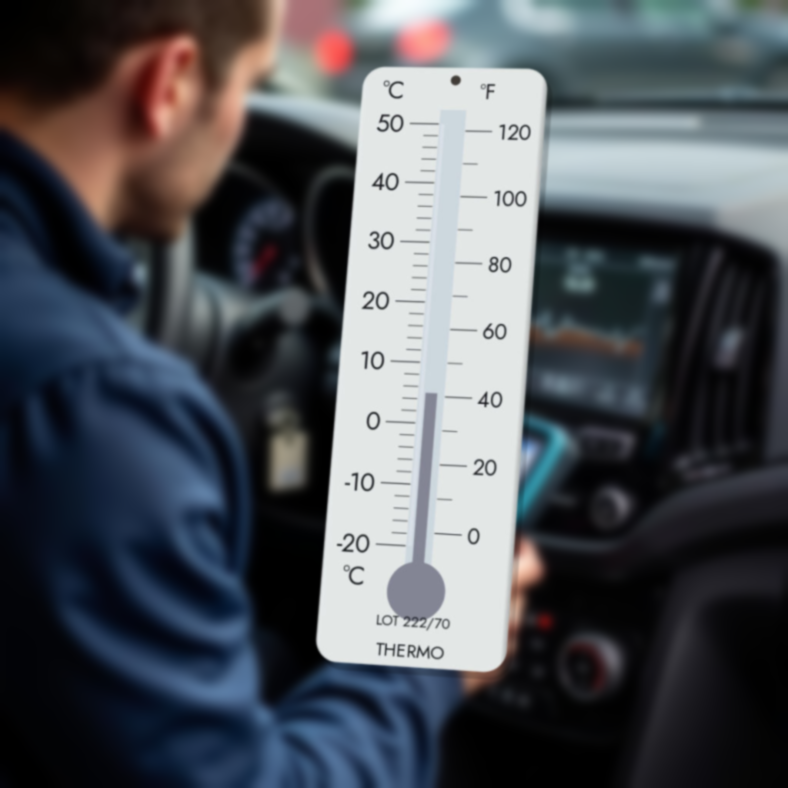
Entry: 5 (°C)
